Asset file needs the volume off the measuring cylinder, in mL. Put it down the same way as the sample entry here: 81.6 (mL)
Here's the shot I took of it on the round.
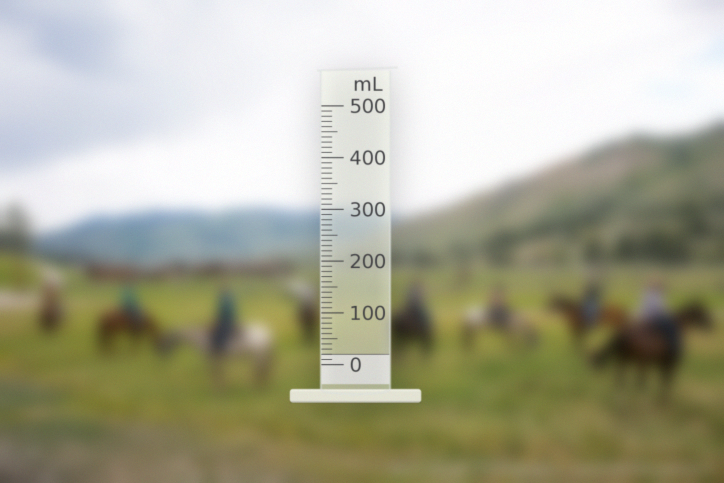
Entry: 20 (mL)
